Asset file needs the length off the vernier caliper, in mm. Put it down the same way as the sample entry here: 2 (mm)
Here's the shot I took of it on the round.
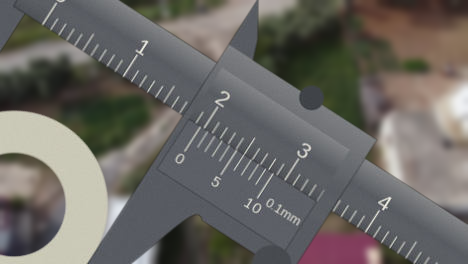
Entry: 19.6 (mm)
